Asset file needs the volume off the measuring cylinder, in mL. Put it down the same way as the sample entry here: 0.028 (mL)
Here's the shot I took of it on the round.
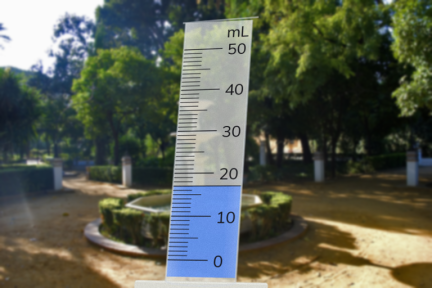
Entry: 17 (mL)
